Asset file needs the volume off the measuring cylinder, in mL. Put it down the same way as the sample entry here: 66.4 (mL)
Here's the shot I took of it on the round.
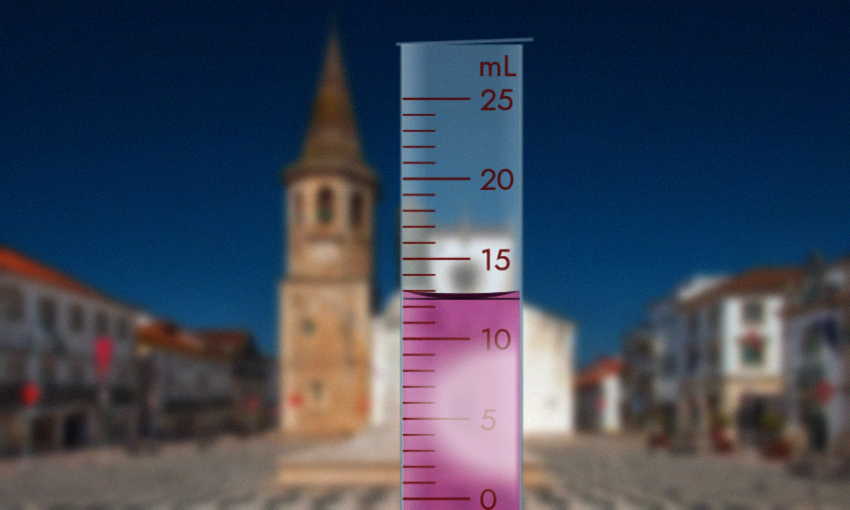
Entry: 12.5 (mL)
